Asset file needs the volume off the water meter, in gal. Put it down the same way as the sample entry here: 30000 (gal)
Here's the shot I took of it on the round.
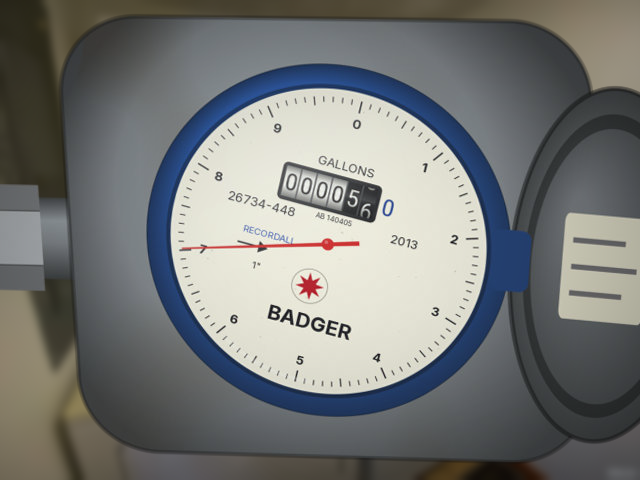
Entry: 557.0 (gal)
